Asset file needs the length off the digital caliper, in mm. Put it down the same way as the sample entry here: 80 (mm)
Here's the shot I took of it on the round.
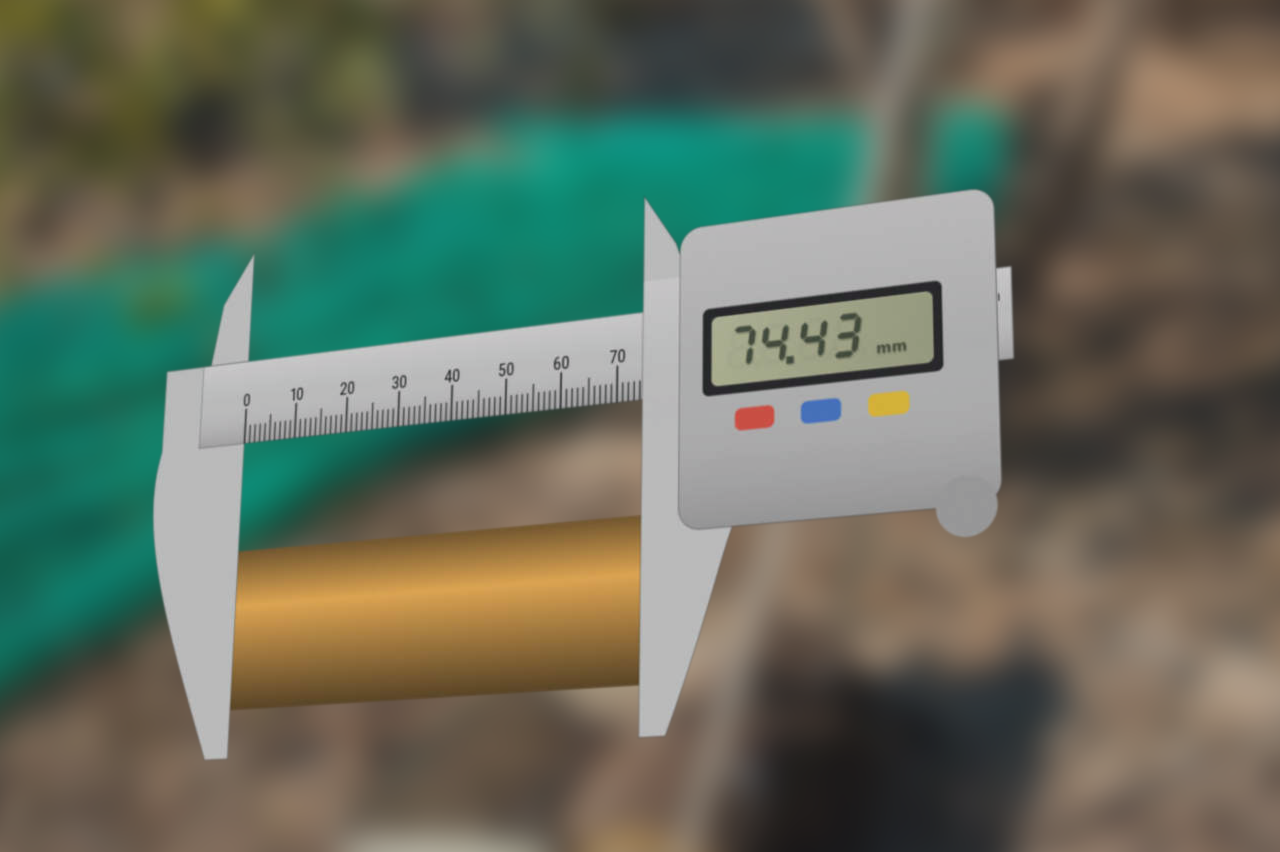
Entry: 74.43 (mm)
